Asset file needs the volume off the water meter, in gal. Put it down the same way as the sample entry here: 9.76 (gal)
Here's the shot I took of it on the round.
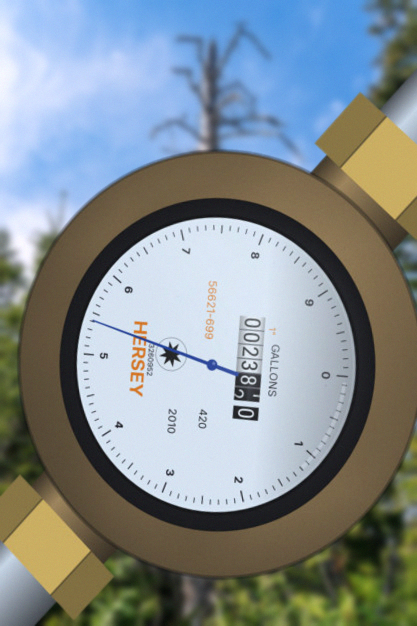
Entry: 23815.4 (gal)
